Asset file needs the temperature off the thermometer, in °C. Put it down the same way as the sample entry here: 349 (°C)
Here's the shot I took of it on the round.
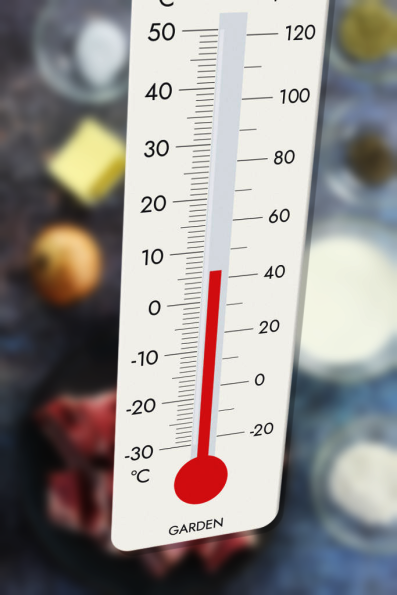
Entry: 6 (°C)
